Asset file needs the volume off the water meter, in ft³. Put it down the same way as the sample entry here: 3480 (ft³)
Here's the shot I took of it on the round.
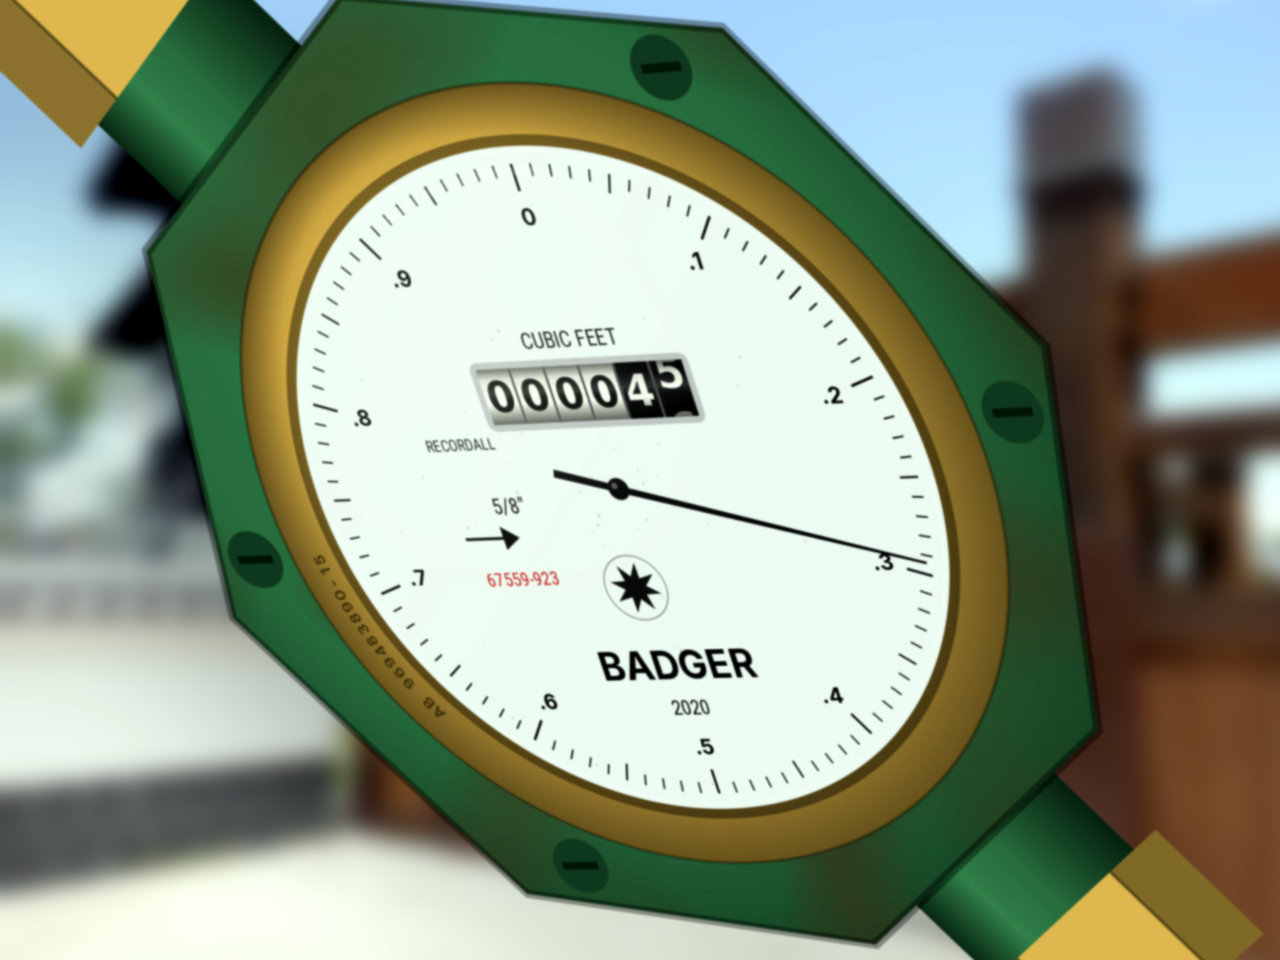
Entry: 45.29 (ft³)
